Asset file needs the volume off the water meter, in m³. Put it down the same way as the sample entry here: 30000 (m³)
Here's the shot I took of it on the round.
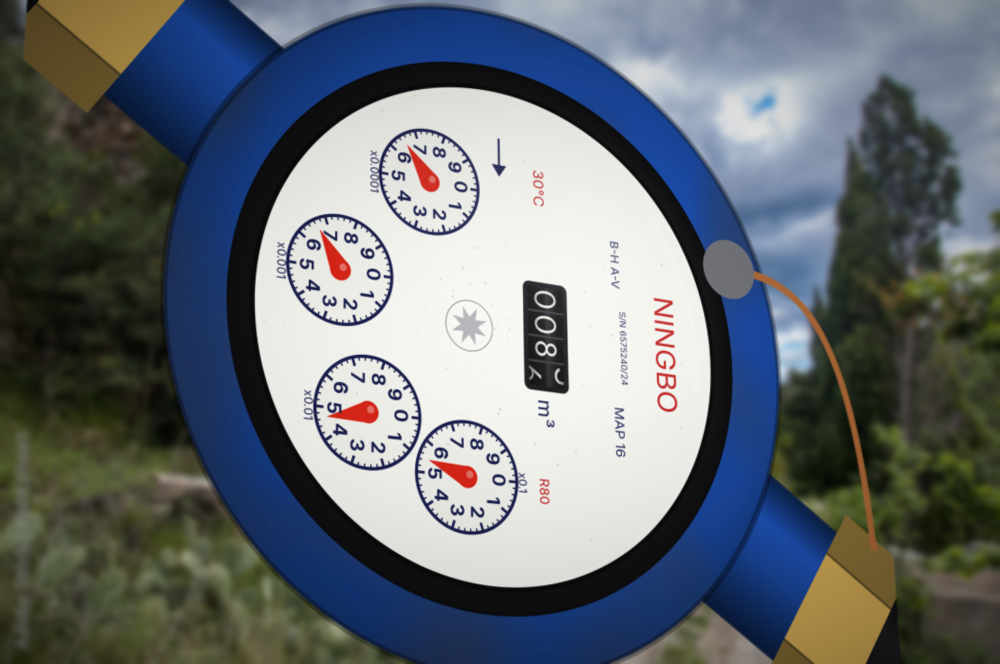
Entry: 85.5466 (m³)
